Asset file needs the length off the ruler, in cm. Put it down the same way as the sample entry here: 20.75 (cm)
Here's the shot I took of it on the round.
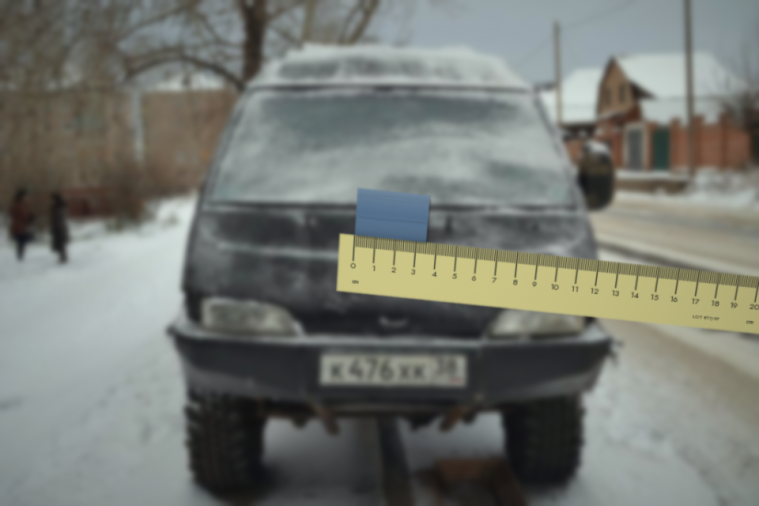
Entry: 3.5 (cm)
